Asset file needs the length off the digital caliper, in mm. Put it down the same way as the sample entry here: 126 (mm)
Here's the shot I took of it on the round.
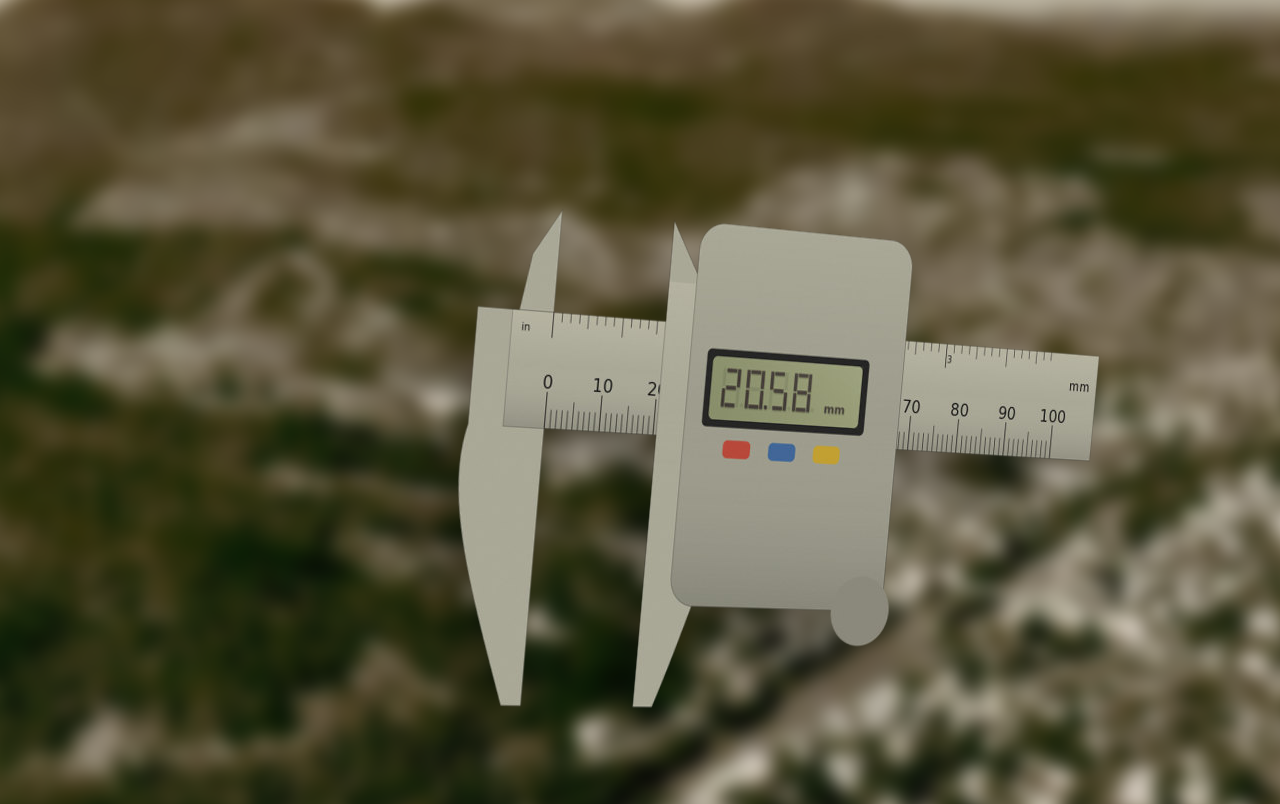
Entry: 20.58 (mm)
